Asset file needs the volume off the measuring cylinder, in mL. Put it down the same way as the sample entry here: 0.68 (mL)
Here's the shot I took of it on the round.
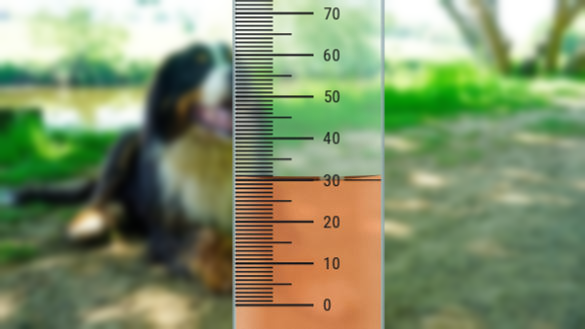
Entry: 30 (mL)
